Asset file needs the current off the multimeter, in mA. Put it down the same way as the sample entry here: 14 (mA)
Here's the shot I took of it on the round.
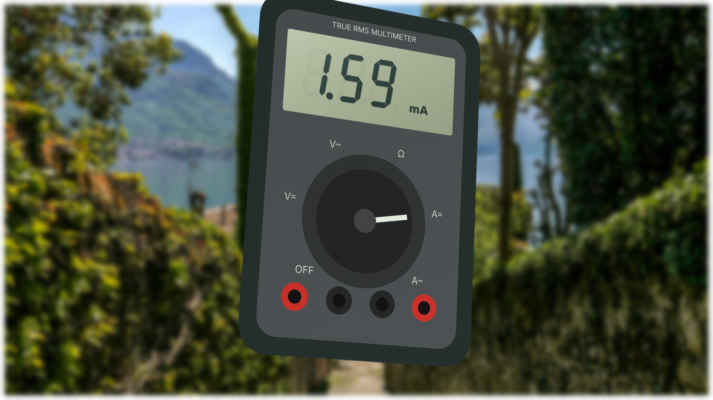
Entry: 1.59 (mA)
